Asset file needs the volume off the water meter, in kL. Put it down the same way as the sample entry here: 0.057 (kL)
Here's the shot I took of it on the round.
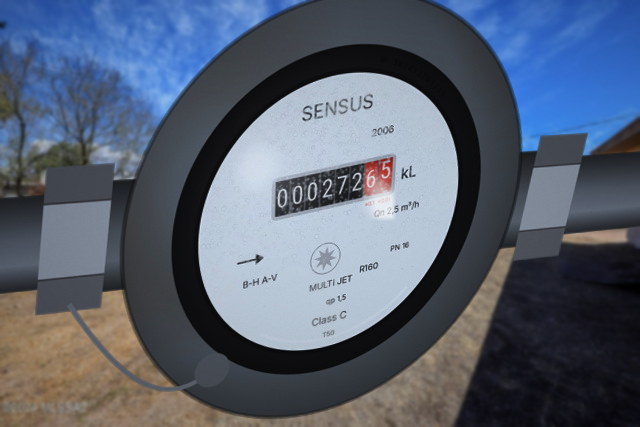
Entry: 272.65 (kL)
